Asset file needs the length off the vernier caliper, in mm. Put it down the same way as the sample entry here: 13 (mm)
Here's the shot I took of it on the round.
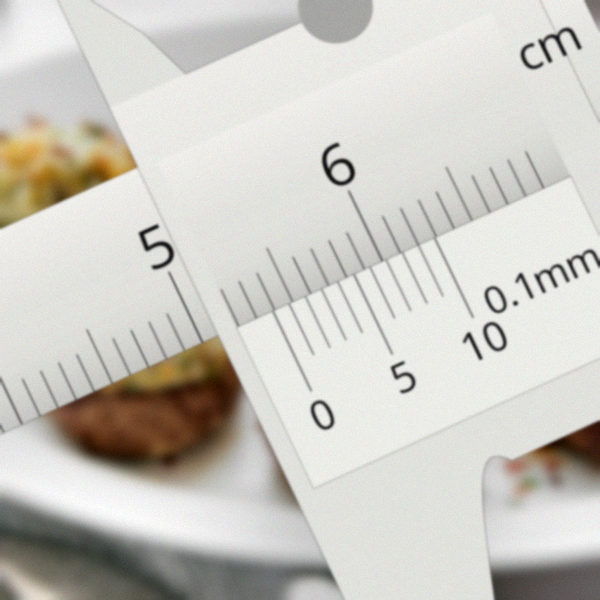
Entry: 53.9 (mm)
